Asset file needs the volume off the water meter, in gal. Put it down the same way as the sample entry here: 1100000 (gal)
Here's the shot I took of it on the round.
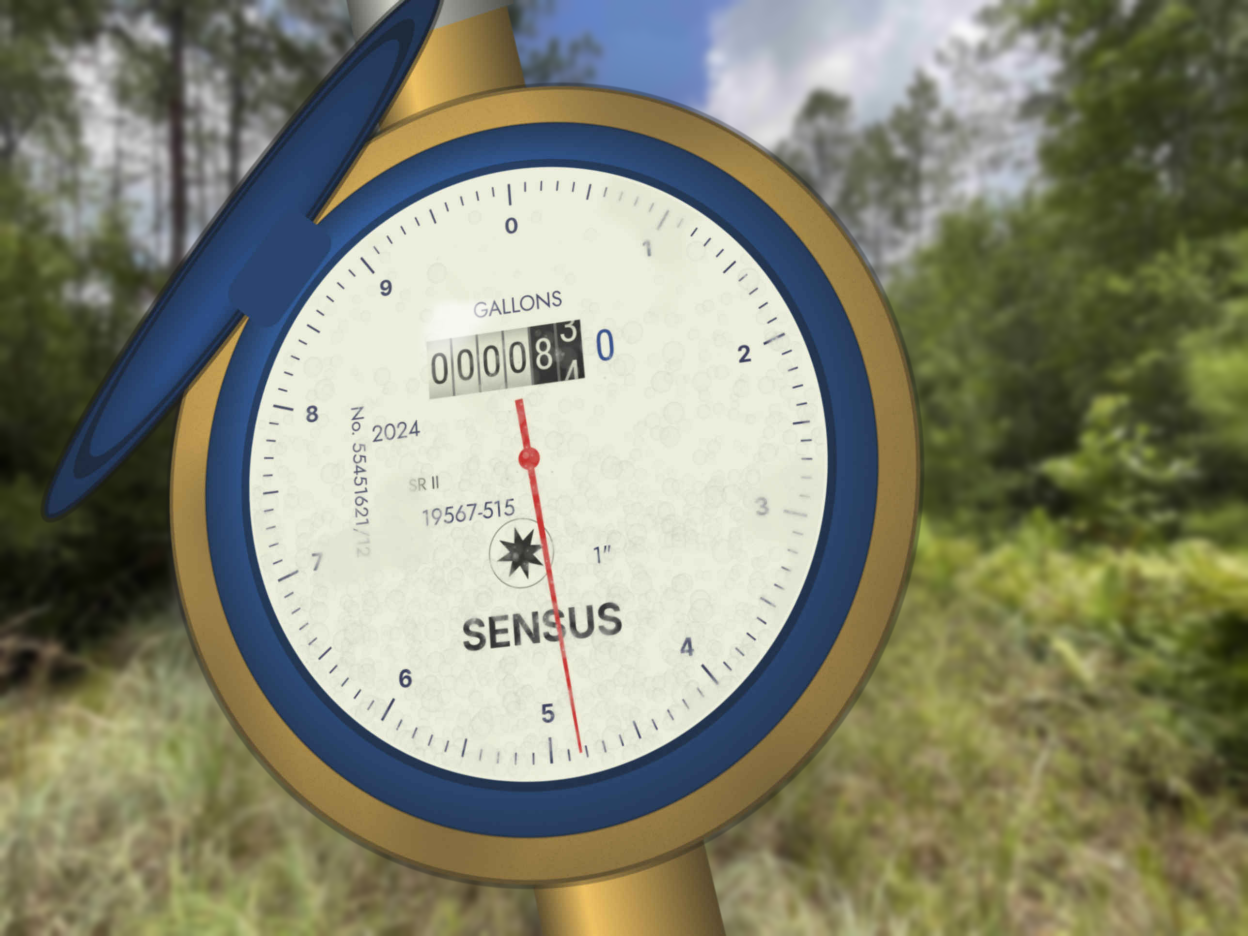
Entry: 834.8 (gal)
